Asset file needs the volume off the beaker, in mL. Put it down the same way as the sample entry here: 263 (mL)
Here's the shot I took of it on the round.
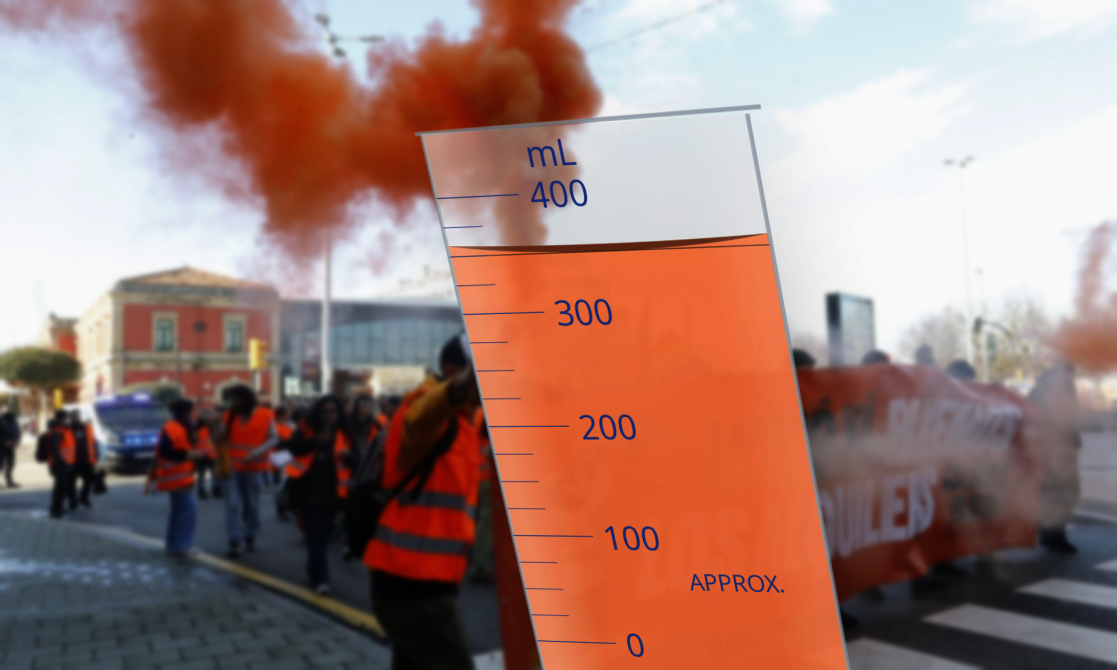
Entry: 350 (mL)
